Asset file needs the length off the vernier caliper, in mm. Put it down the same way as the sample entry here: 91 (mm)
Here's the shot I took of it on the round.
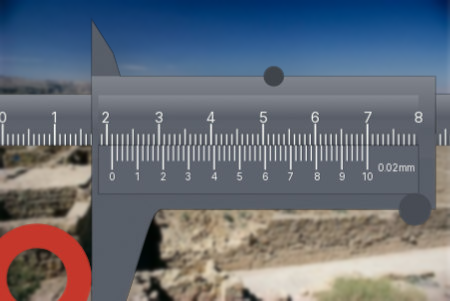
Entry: 21.0 (mm)
